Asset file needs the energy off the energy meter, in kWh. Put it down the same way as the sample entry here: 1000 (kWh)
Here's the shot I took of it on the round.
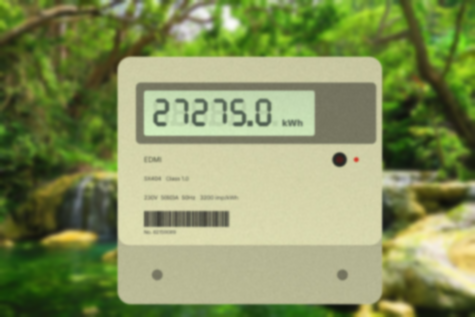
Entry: 27275.0 (kWh)
